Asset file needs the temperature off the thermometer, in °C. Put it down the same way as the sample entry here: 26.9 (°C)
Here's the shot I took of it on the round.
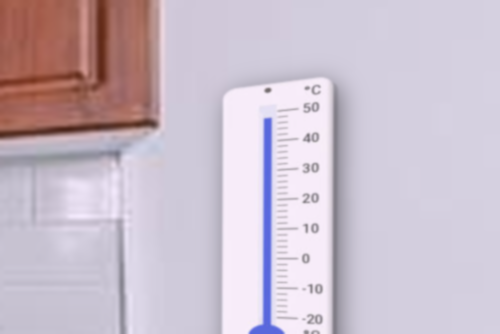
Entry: 48 (°C)
